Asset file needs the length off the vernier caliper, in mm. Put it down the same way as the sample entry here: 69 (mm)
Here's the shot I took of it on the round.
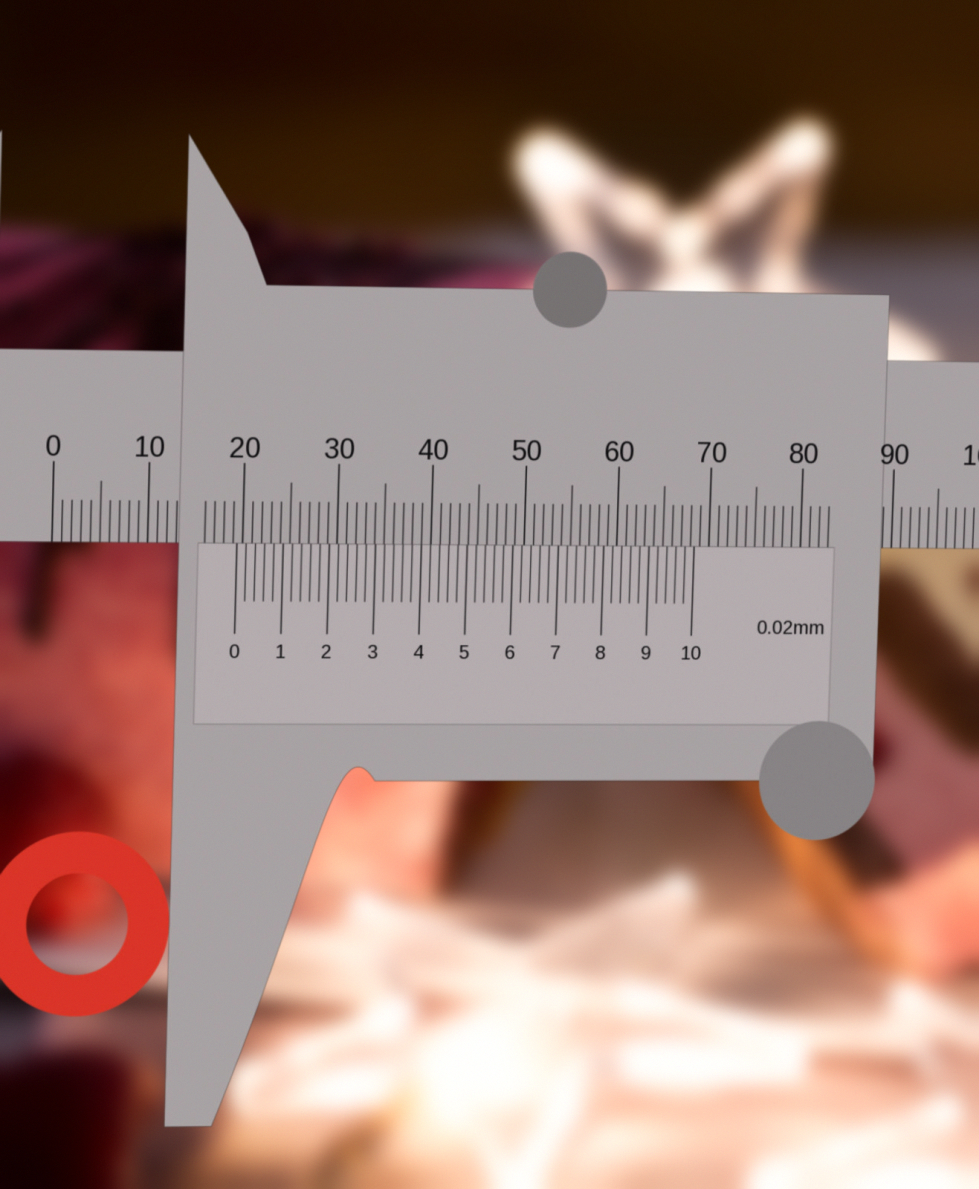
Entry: 19.4 (mm)
